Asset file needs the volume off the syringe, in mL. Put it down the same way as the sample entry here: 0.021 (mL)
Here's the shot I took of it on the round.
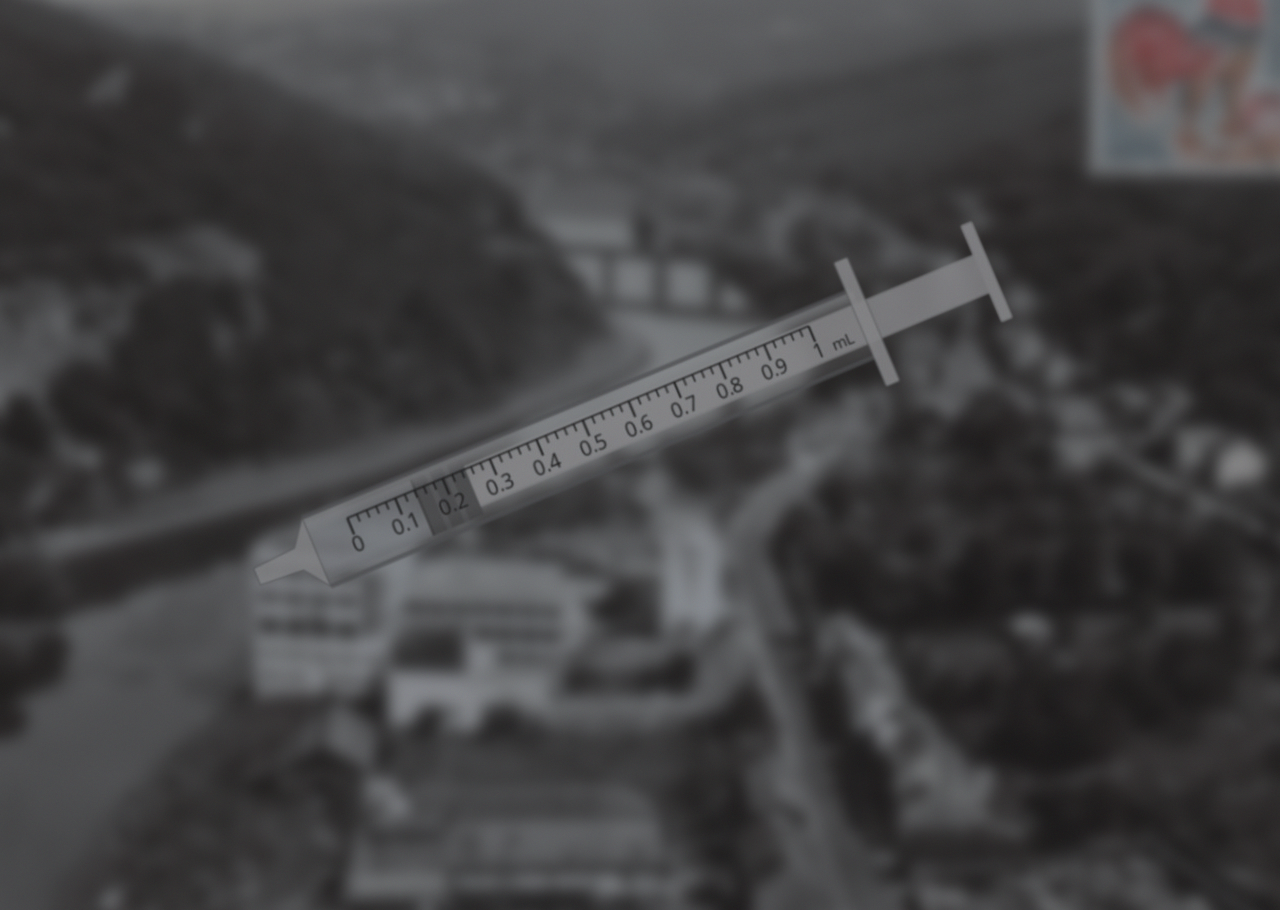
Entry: 0.14 (mL)
